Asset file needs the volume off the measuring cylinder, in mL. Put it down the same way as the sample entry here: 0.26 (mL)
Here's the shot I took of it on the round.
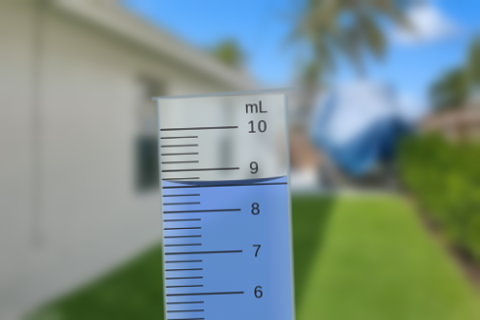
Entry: 8.6 (mL)
